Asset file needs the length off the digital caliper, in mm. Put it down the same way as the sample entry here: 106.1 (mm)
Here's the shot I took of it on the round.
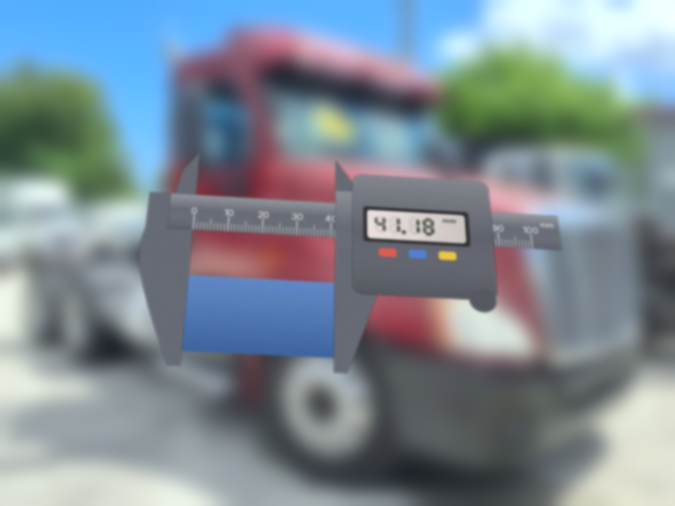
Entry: 41.18 (mm)
